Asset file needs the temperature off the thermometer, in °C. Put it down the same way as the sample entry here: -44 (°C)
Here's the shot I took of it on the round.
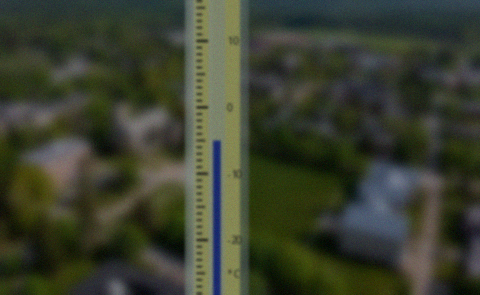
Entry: -5 (°C)
